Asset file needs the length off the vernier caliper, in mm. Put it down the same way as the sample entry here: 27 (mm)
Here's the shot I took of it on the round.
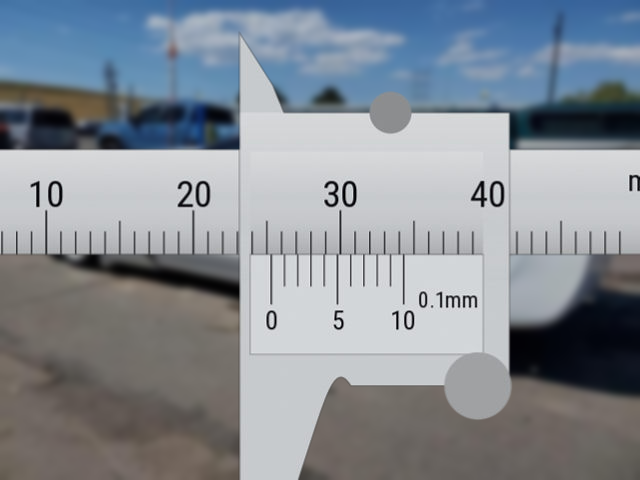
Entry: 25.3 (mm)
